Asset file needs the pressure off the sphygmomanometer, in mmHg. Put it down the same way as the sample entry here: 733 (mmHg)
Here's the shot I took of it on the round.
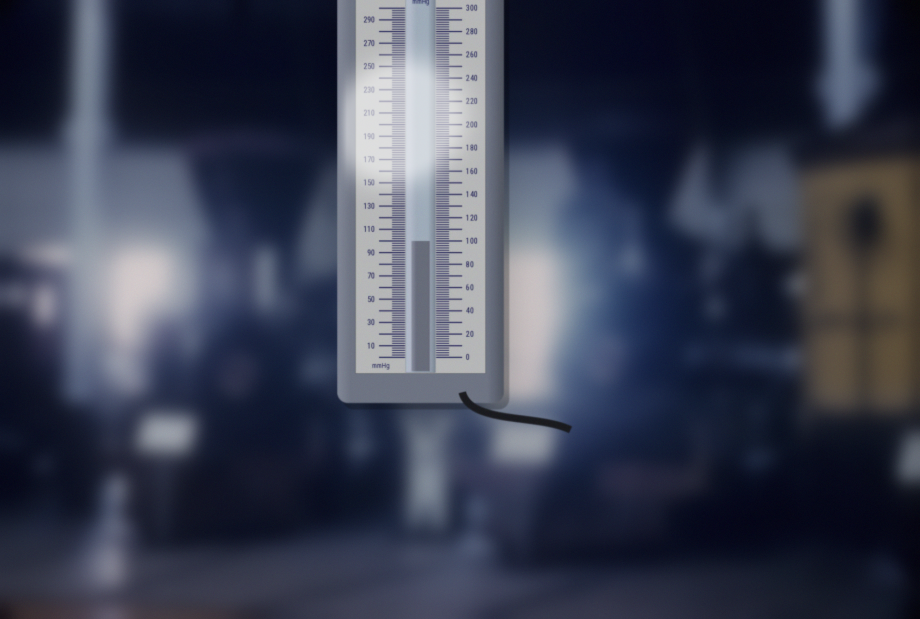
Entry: 100 (mmHg)
